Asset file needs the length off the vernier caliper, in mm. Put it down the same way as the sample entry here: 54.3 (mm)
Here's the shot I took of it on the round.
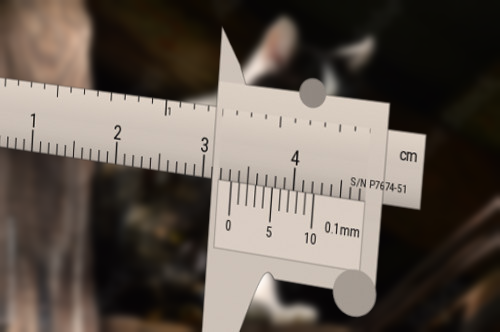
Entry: 33.2 (mm)
